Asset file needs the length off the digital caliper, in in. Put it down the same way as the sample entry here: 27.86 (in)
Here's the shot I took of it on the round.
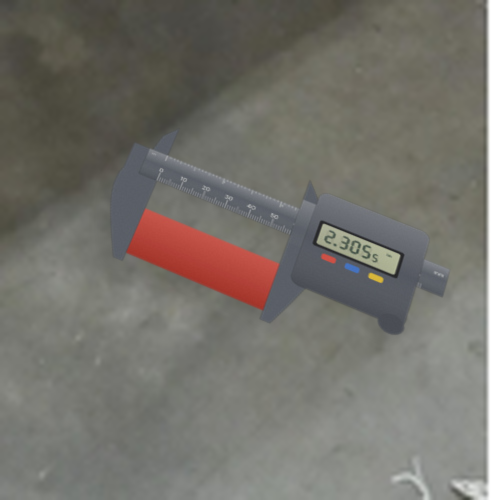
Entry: 2.3055 (in)
